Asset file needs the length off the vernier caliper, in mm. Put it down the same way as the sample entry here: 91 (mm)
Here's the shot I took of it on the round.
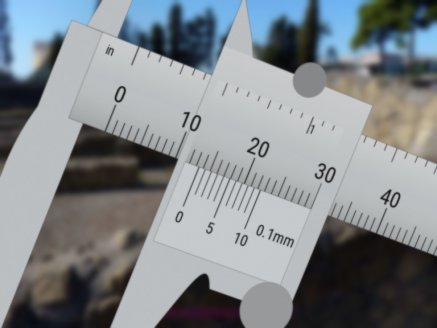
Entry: 13.4 (mm)
